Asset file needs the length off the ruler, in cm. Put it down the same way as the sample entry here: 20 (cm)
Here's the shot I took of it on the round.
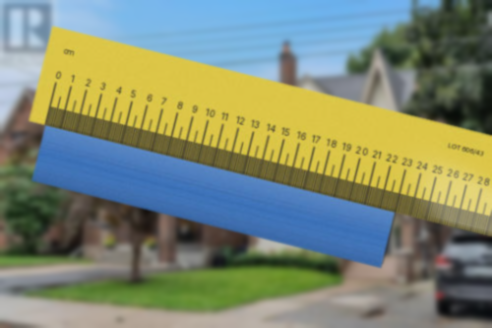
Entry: 23 (cm)
